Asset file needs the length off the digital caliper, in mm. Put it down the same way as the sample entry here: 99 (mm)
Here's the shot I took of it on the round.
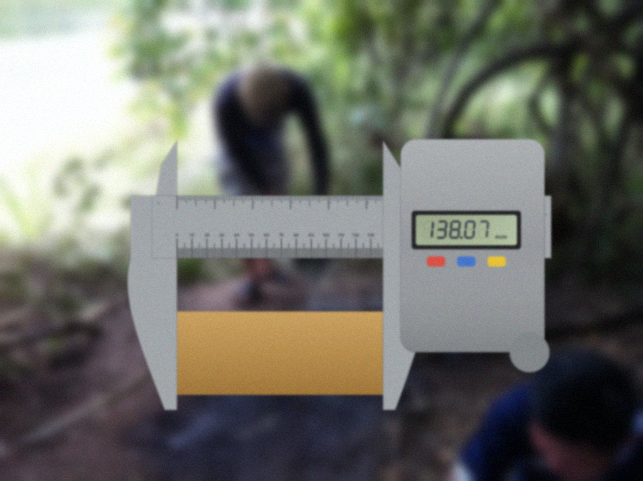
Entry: 138.07 (mm)
